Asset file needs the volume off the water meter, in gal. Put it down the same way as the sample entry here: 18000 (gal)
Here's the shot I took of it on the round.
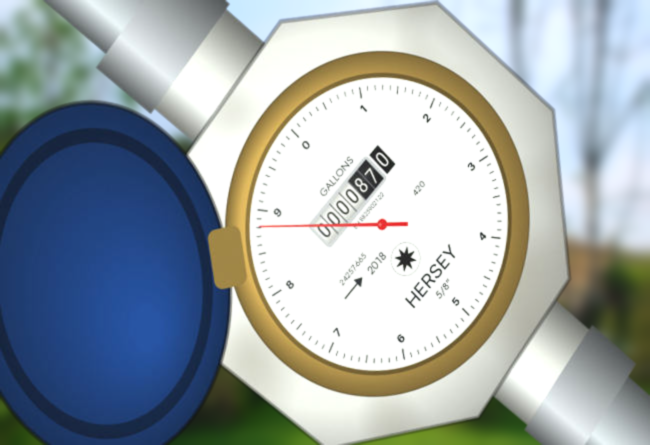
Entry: 868.8 (gal)
